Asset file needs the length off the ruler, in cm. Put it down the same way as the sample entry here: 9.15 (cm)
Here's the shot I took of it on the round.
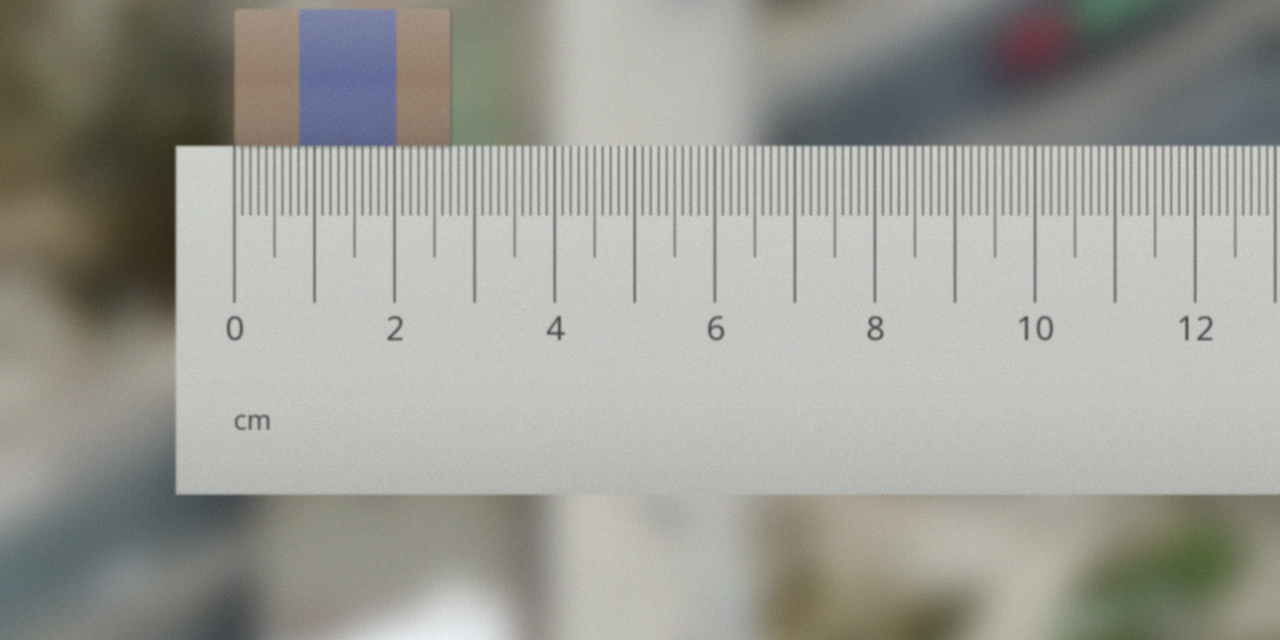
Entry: 2.7 (cm)
